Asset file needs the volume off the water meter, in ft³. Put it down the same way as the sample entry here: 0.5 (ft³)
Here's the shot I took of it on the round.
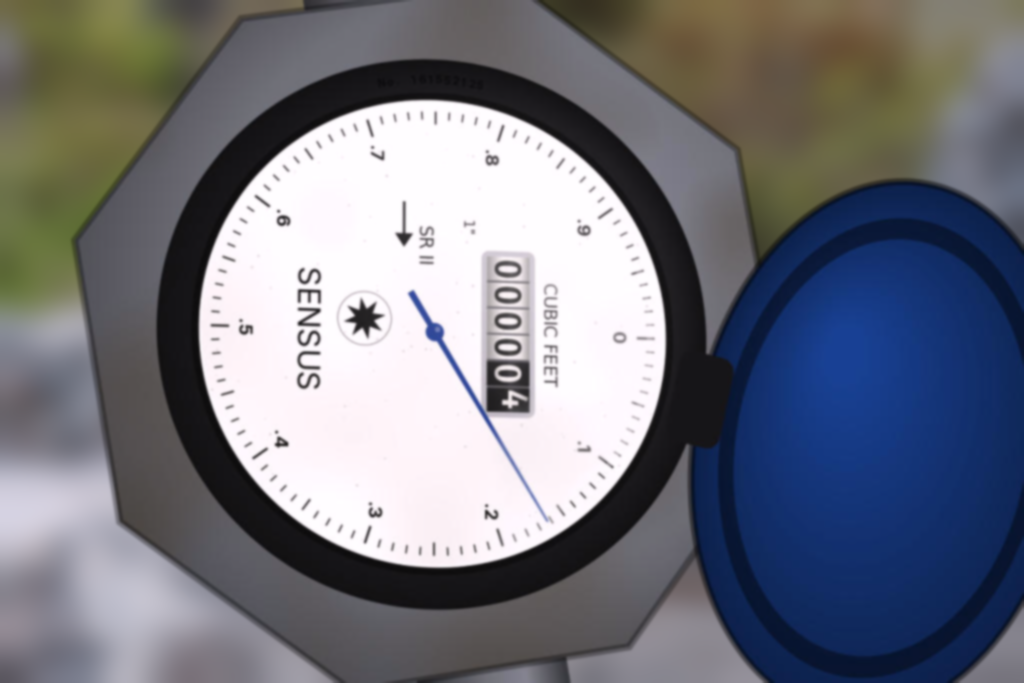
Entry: 4.16 (ft³)
